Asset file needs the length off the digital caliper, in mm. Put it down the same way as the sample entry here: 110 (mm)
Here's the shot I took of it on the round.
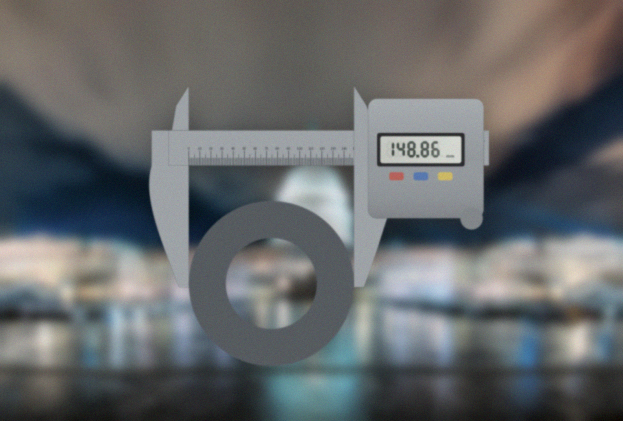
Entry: 148.86 (mm)
